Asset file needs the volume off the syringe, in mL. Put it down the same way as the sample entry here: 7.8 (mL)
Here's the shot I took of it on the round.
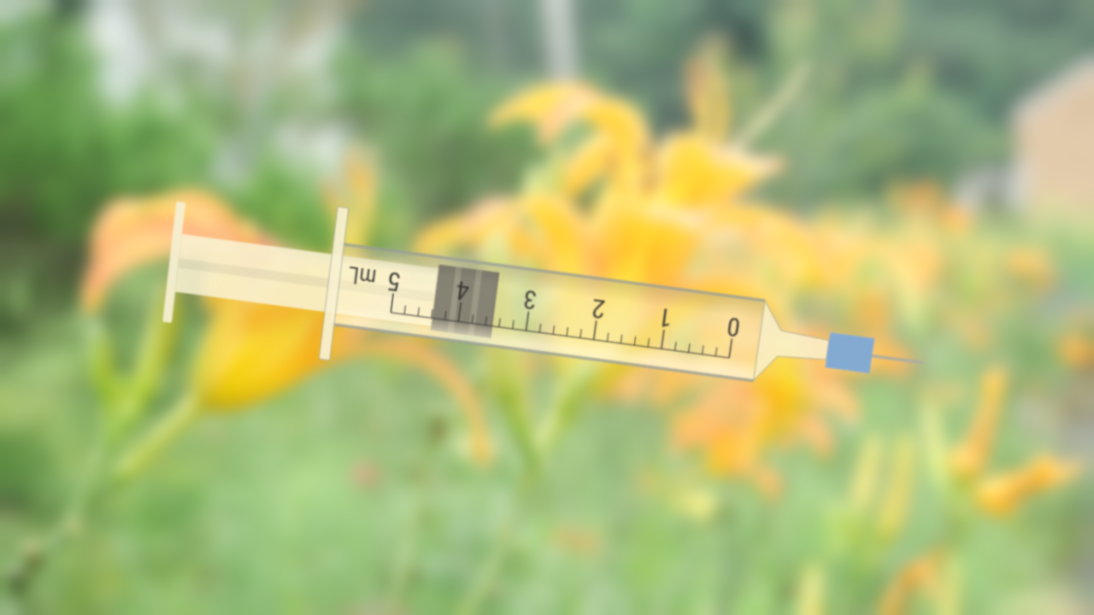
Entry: 3.5 (mL)
